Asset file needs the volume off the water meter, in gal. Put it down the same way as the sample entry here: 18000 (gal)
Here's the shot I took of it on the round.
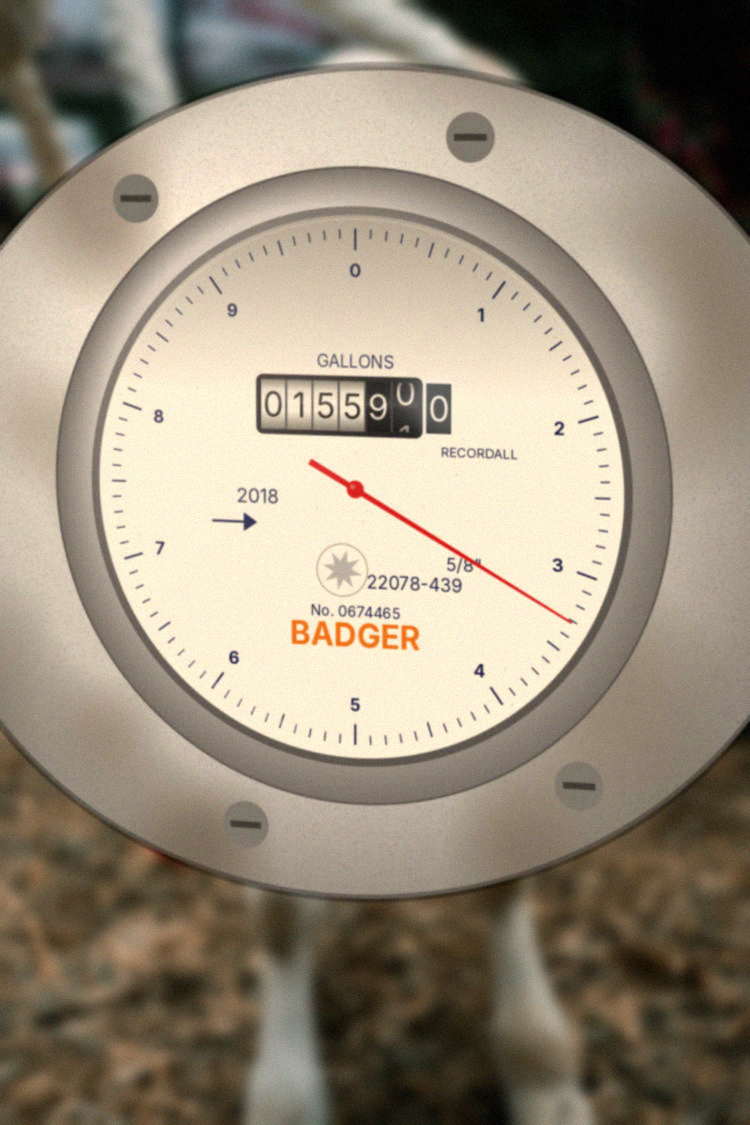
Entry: 155903.3 (gal)
